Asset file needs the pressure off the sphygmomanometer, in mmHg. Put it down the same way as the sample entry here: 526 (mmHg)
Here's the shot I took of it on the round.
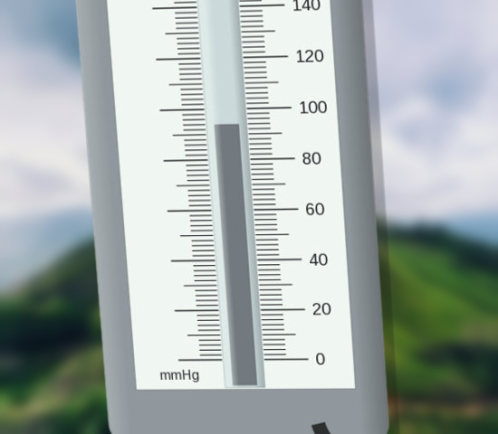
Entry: 94 (mmHg)
